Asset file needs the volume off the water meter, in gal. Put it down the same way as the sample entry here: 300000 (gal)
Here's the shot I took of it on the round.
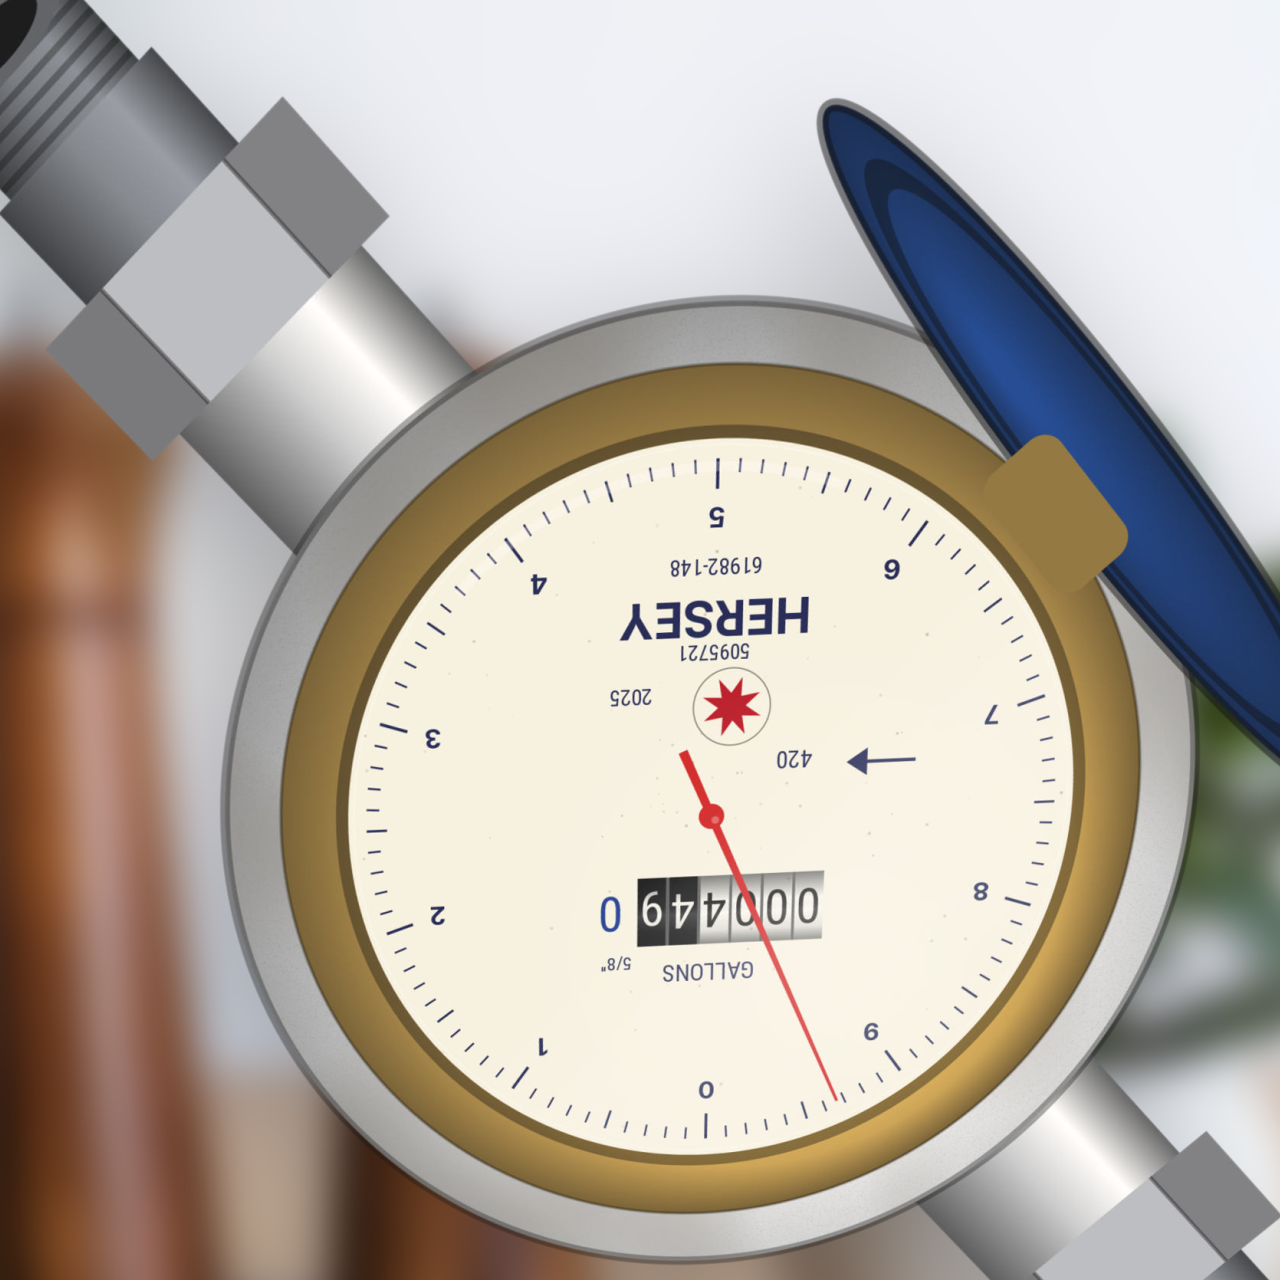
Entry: 4489.3 (gal)
